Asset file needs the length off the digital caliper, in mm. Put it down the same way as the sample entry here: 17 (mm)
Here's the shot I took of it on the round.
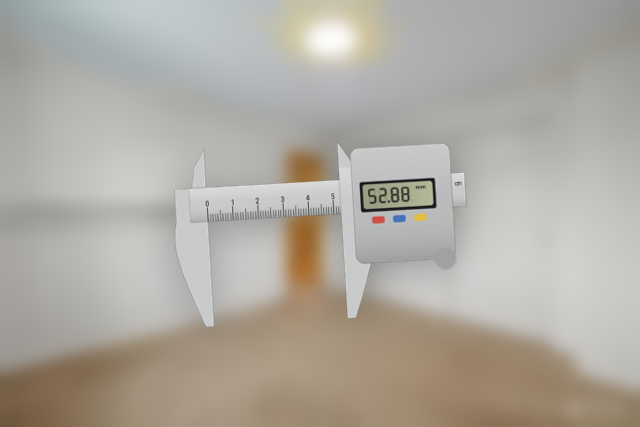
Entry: 52.88 (mm)
